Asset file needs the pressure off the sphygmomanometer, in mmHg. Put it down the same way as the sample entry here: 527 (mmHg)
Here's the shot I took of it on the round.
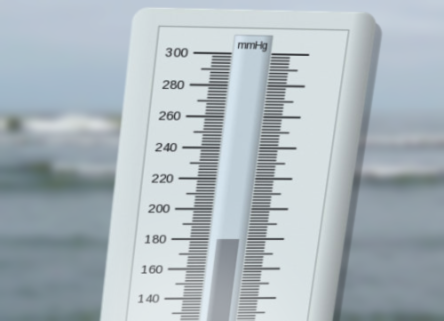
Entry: 180 (mmHg)
